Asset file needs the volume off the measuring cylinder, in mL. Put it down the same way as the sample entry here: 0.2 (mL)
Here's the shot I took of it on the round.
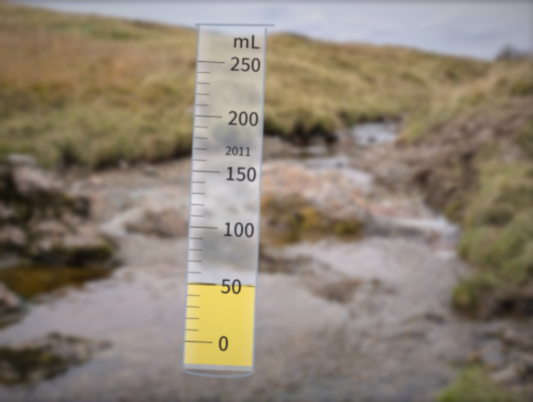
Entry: 50 (mL)
